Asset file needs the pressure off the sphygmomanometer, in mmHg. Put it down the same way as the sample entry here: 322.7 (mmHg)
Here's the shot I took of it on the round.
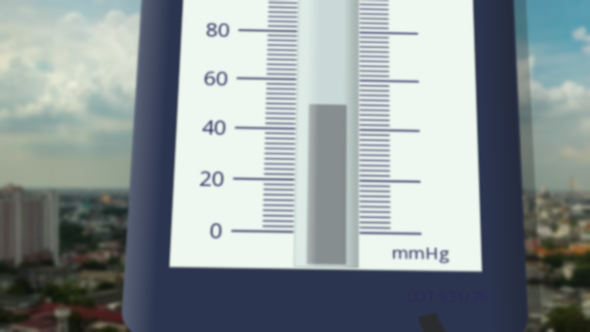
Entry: 50 (mmHg)
